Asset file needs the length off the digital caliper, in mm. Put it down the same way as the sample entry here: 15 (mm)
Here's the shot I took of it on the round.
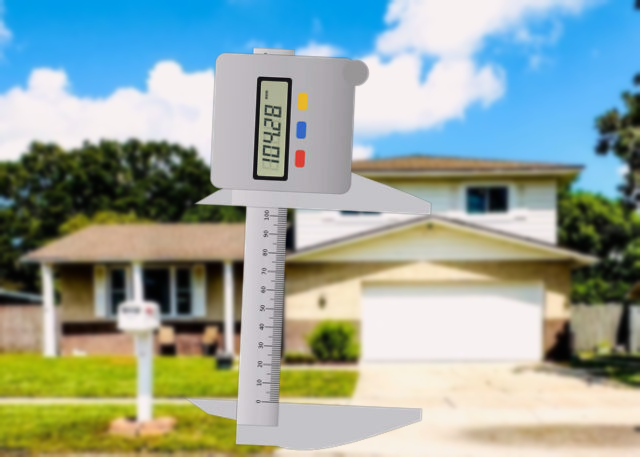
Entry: 104.28 (mm)
